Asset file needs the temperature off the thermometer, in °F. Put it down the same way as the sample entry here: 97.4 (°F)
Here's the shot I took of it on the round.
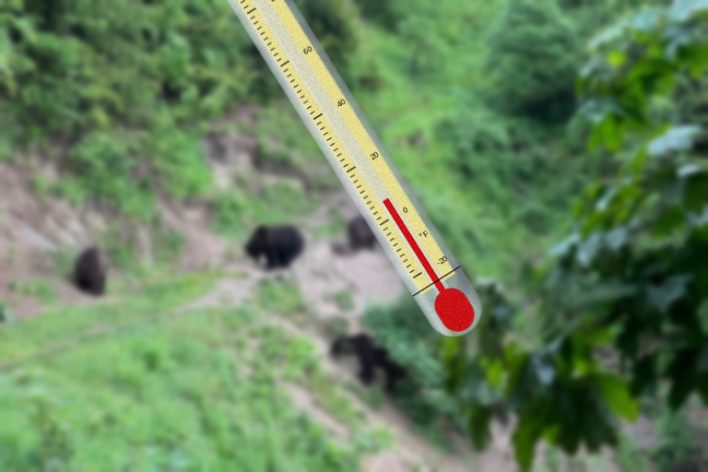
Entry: 6 (°F)
